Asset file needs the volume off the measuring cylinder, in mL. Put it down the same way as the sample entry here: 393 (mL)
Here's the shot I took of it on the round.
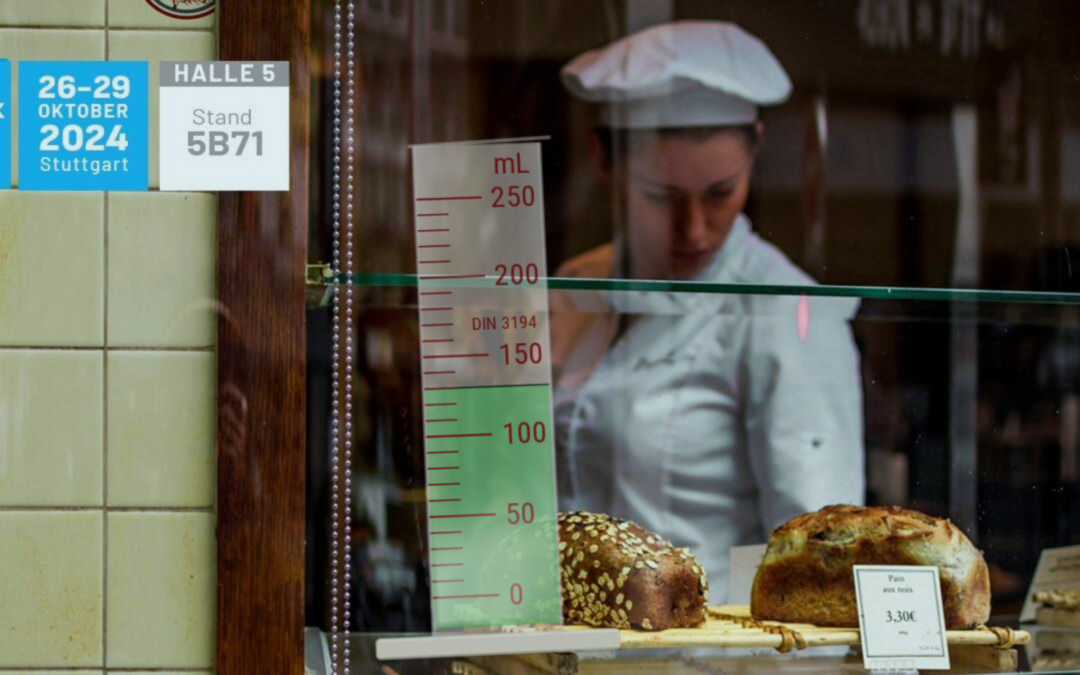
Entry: 130 (mL)
